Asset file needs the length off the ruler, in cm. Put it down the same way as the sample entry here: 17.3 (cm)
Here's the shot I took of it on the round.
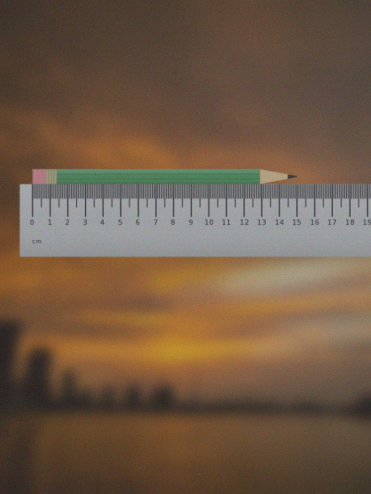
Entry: 15 (cm)
